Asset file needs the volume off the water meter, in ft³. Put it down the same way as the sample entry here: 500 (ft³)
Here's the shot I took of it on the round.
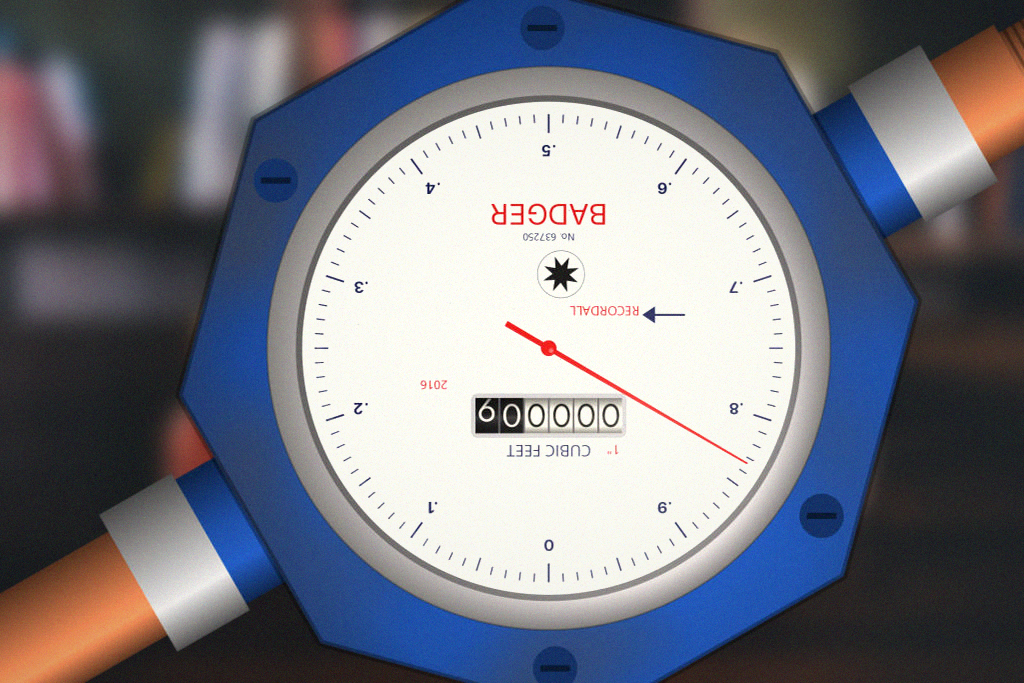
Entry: 8.83 (ft³)
